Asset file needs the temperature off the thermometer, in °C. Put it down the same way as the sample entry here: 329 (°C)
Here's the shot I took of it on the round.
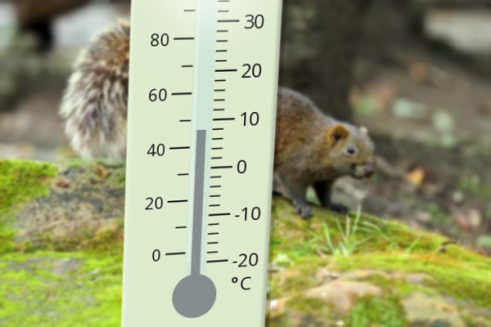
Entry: 8 (°C)
